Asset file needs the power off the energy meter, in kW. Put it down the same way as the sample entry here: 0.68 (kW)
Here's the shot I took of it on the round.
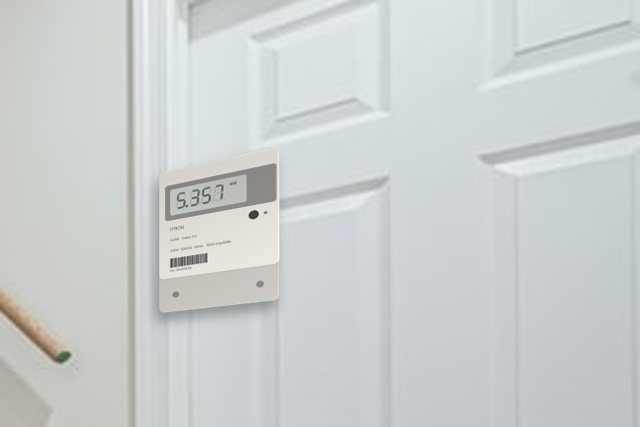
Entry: 5.357 (kW)
